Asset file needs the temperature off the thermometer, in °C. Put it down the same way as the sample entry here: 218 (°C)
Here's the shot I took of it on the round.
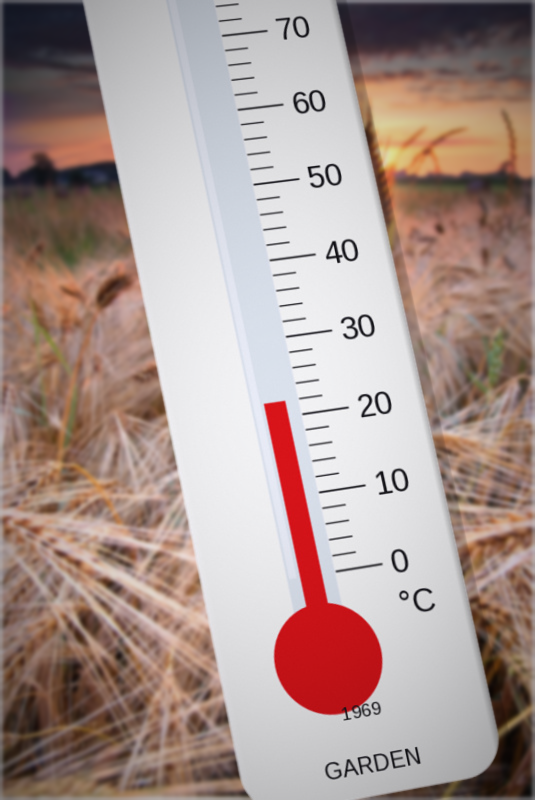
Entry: 22 (°C)
